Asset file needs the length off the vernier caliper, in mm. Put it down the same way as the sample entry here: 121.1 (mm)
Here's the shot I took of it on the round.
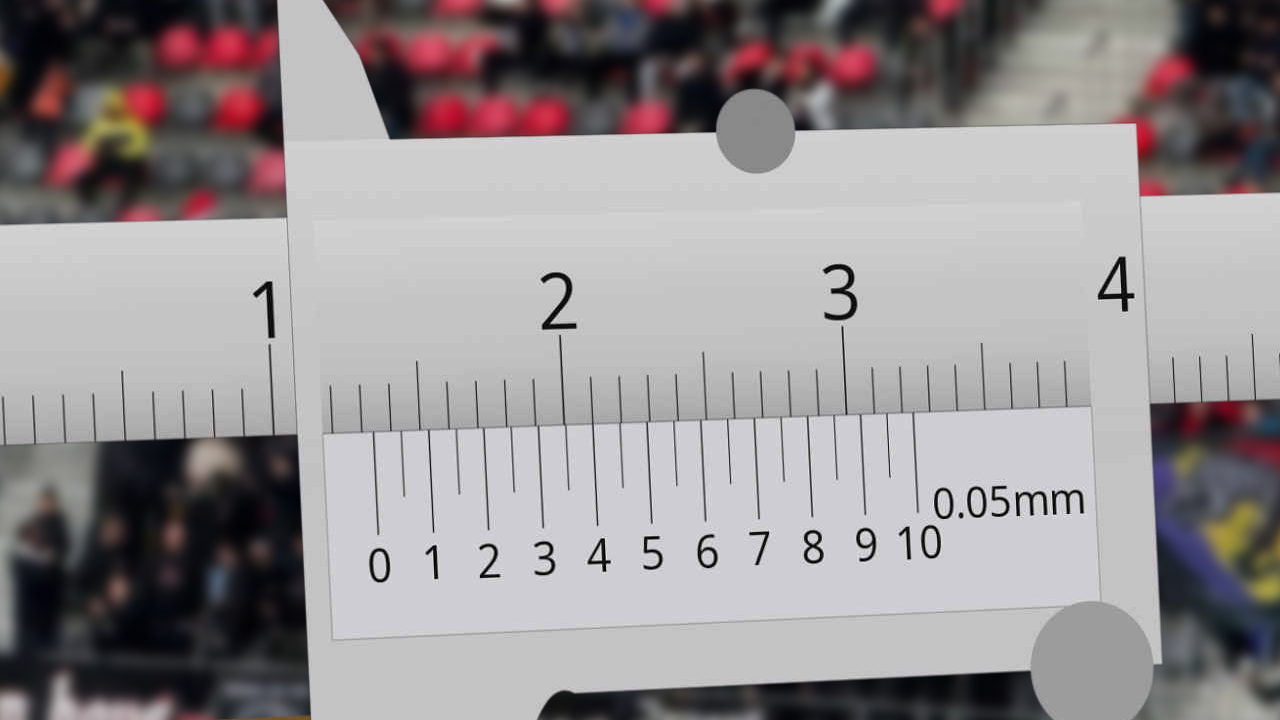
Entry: 13.40 (mm)
